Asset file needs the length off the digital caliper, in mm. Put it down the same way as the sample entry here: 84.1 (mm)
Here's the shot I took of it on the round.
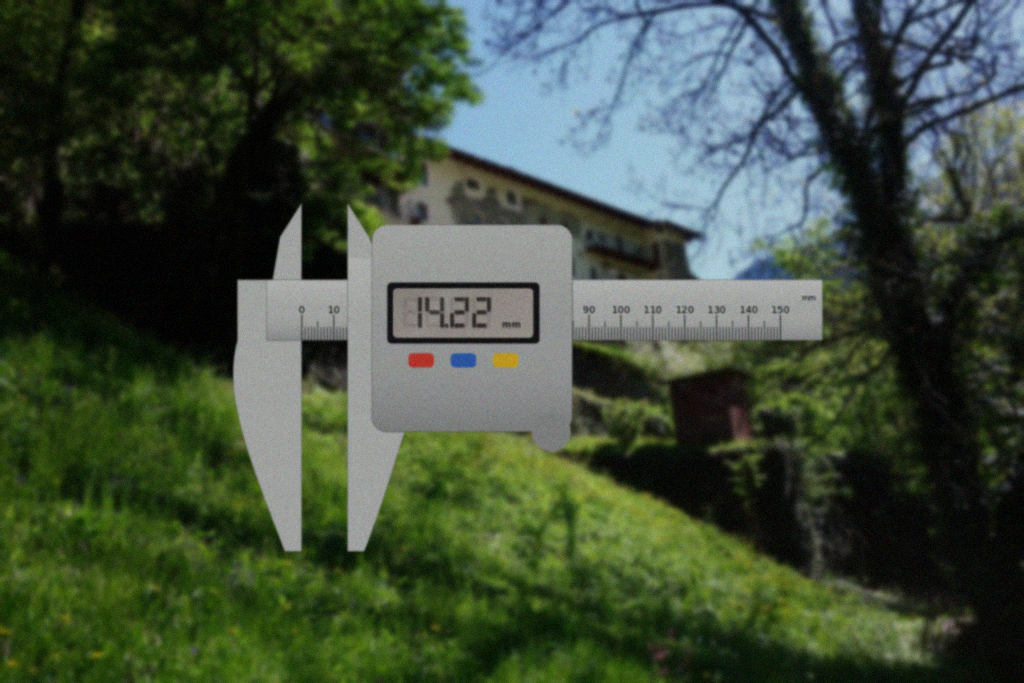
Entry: 14.22 (mm)
